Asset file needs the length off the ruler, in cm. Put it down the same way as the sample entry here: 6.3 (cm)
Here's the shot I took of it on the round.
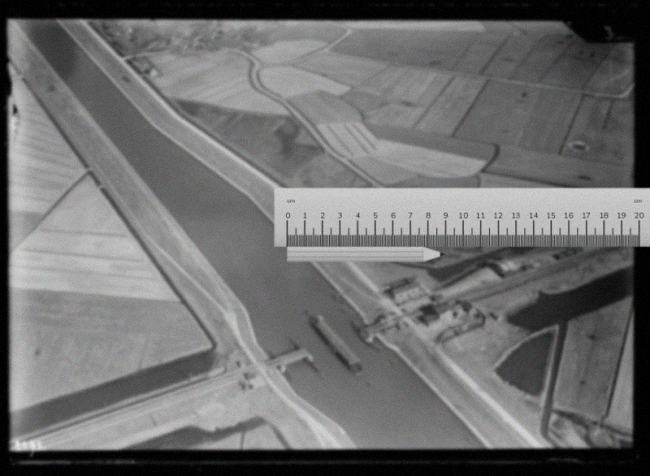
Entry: 9 (cm)
